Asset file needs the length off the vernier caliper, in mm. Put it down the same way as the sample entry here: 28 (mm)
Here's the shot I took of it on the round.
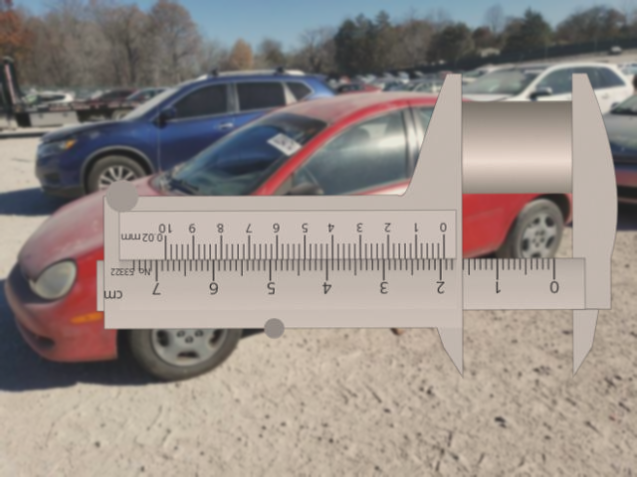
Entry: 19.4 (mm)
